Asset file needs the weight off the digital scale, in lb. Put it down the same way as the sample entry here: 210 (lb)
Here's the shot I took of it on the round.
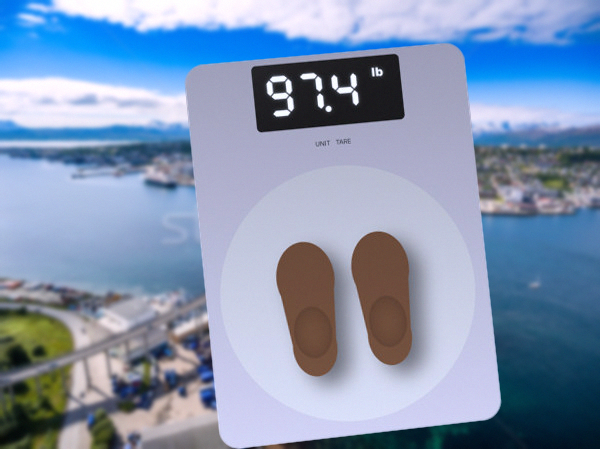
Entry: 97.4 (lb)
